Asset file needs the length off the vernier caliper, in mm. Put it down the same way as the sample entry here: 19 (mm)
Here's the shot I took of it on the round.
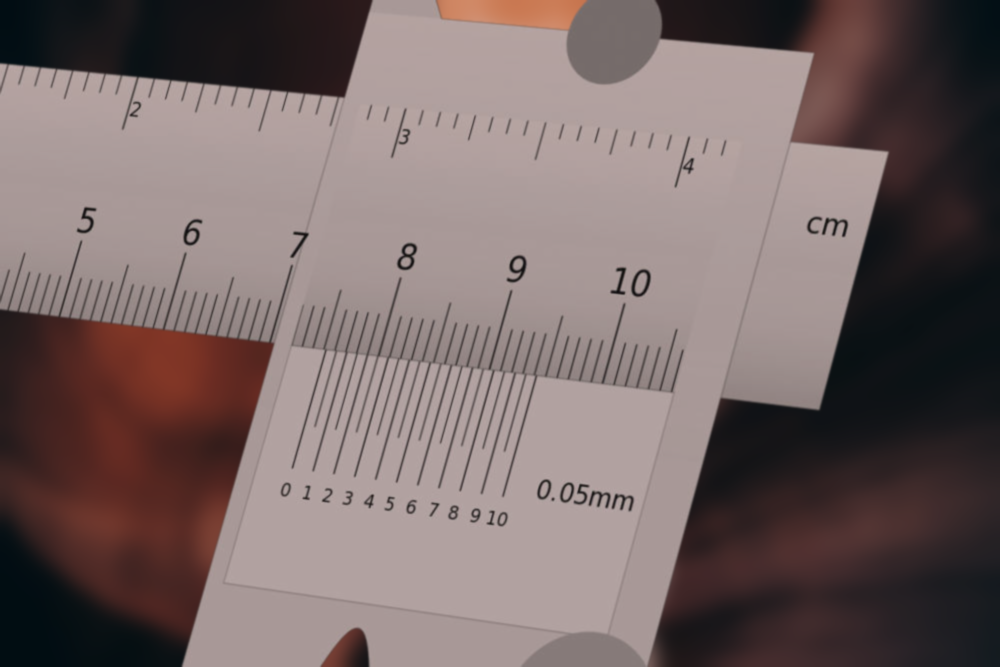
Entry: 75.2 (mm)
